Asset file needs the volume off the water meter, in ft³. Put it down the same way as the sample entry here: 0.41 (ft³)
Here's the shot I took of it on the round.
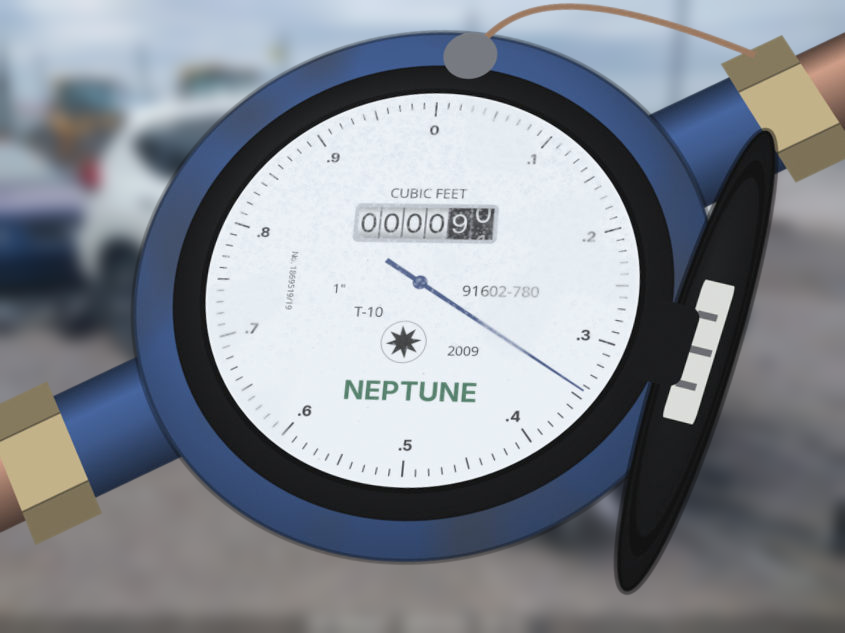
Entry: 90.34 (ft³)
